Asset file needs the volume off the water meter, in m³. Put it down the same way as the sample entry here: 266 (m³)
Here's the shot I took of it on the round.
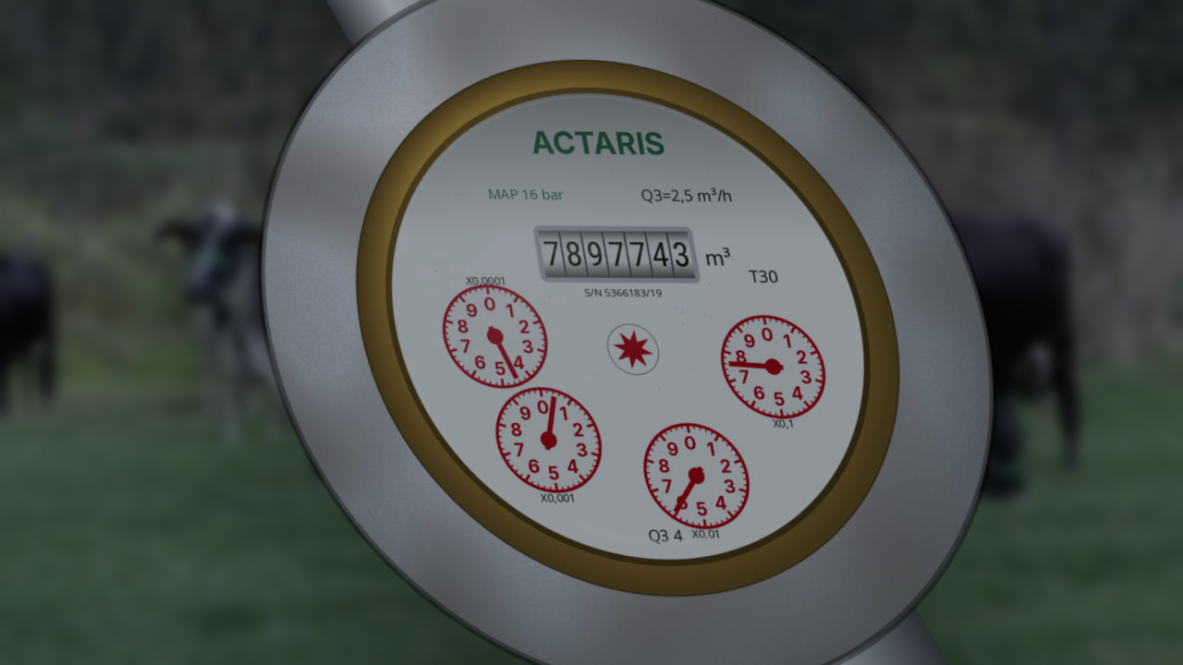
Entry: 7897743.7604 (m³)
